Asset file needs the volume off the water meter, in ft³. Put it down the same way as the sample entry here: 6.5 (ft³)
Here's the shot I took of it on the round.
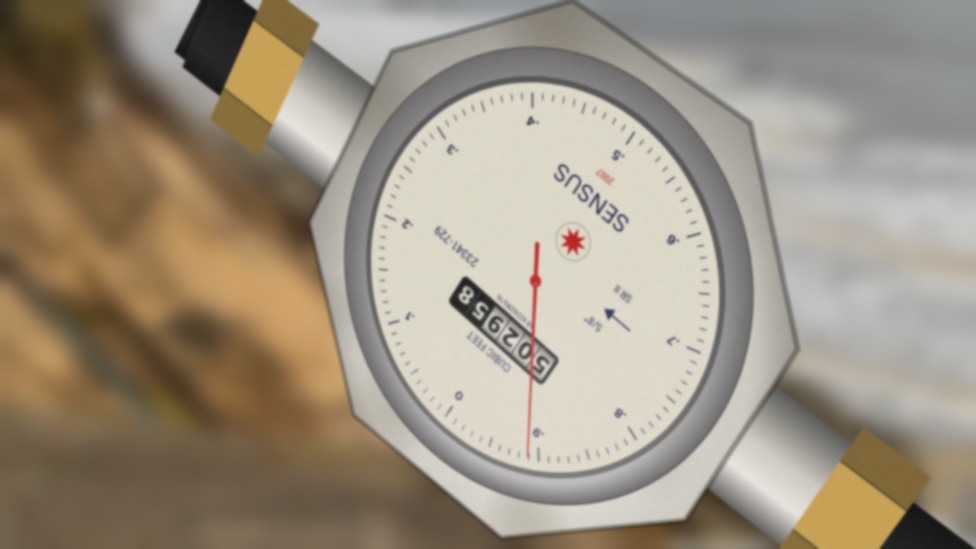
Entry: 502957.91 (ft³)
